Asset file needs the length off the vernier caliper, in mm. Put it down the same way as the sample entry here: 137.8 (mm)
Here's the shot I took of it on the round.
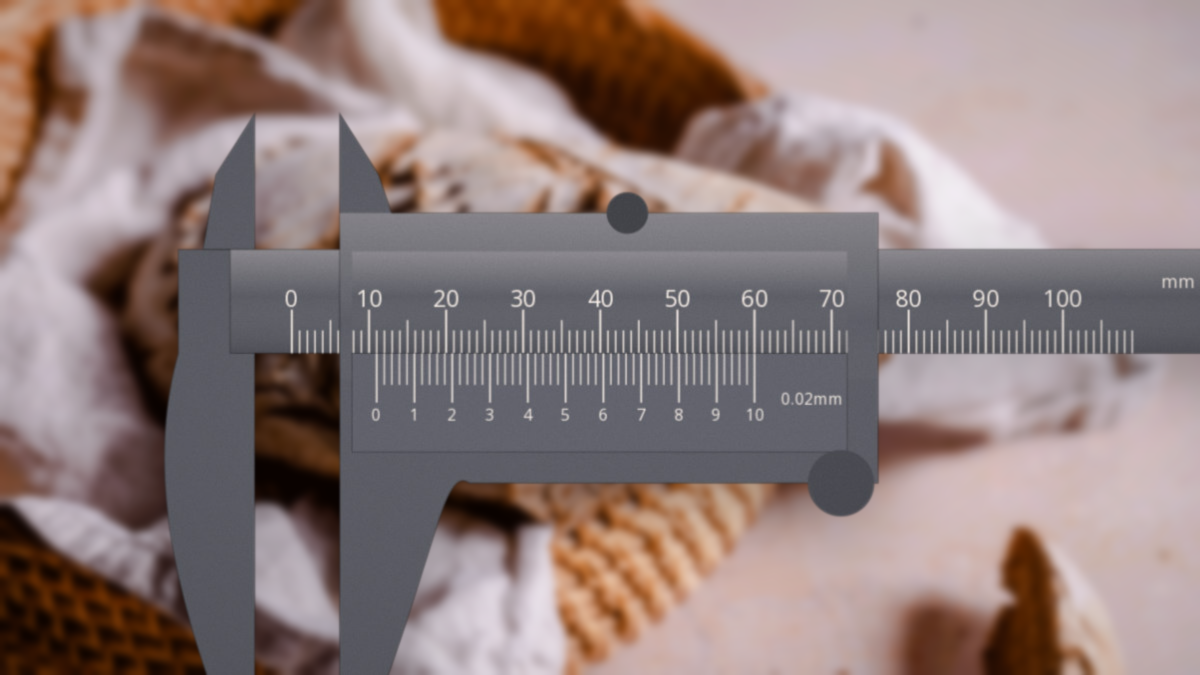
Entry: 11.0 (mm)
